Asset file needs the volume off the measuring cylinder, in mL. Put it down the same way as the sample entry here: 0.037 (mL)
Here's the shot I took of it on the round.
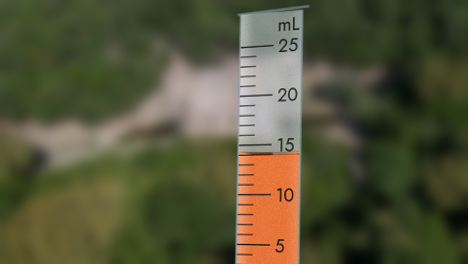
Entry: 14 (mL)
